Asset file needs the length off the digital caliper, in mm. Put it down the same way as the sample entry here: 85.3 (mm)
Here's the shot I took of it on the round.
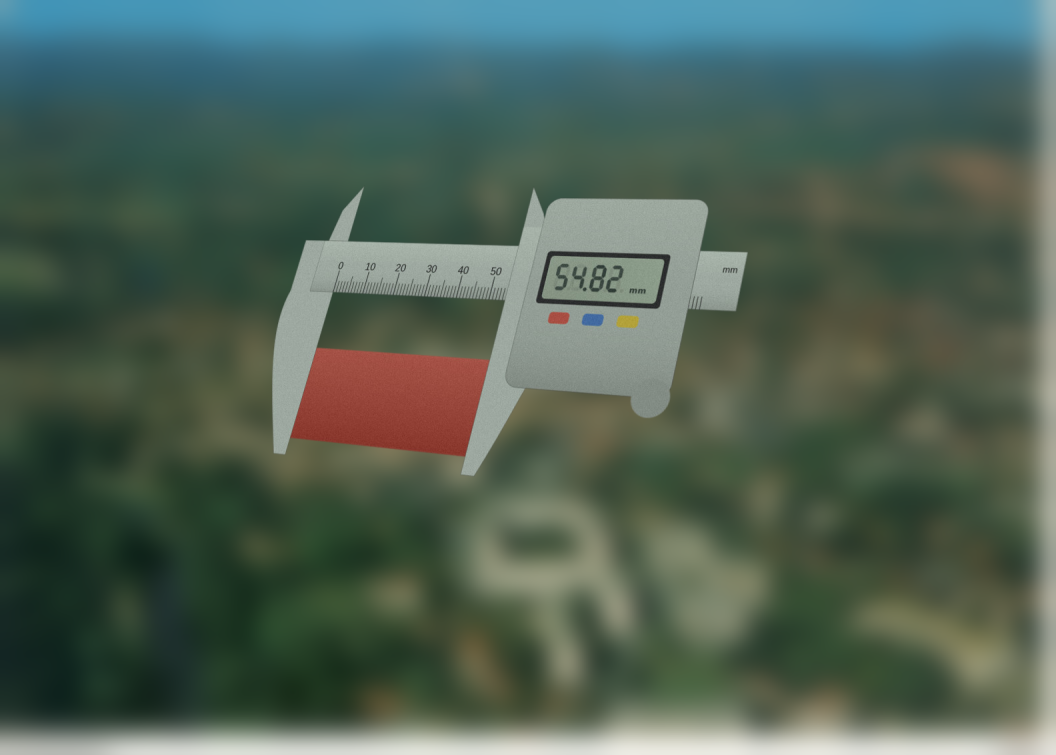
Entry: 54.82 (mm)
